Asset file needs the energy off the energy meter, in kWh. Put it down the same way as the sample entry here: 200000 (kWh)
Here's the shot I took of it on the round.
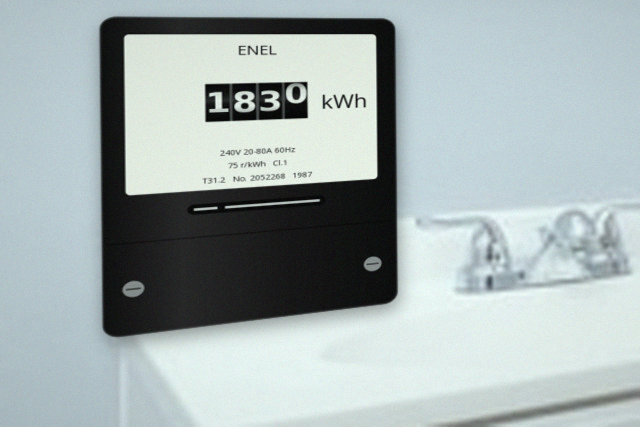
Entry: 1830 (kWh)
